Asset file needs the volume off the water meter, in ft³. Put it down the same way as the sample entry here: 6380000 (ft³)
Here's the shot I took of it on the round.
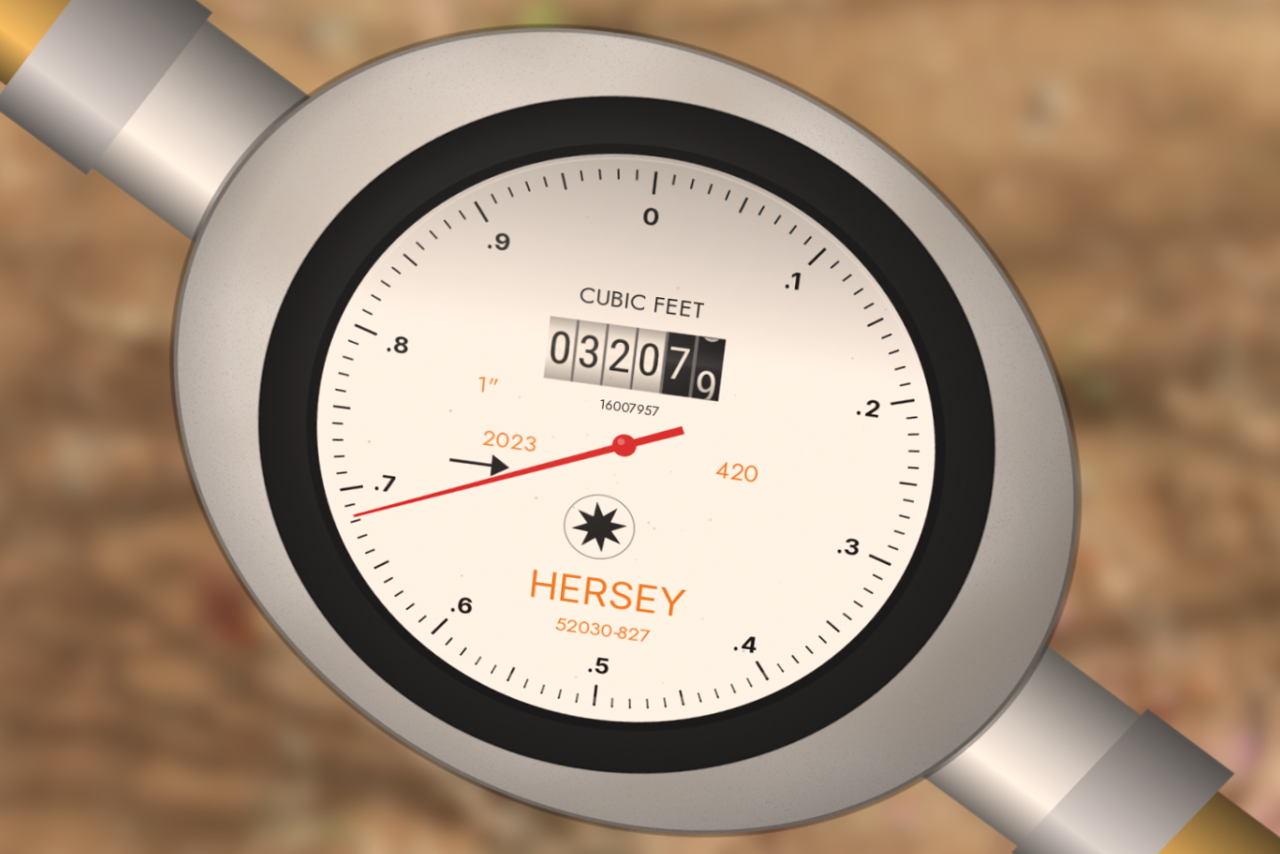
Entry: 32078.68 (ft³)
